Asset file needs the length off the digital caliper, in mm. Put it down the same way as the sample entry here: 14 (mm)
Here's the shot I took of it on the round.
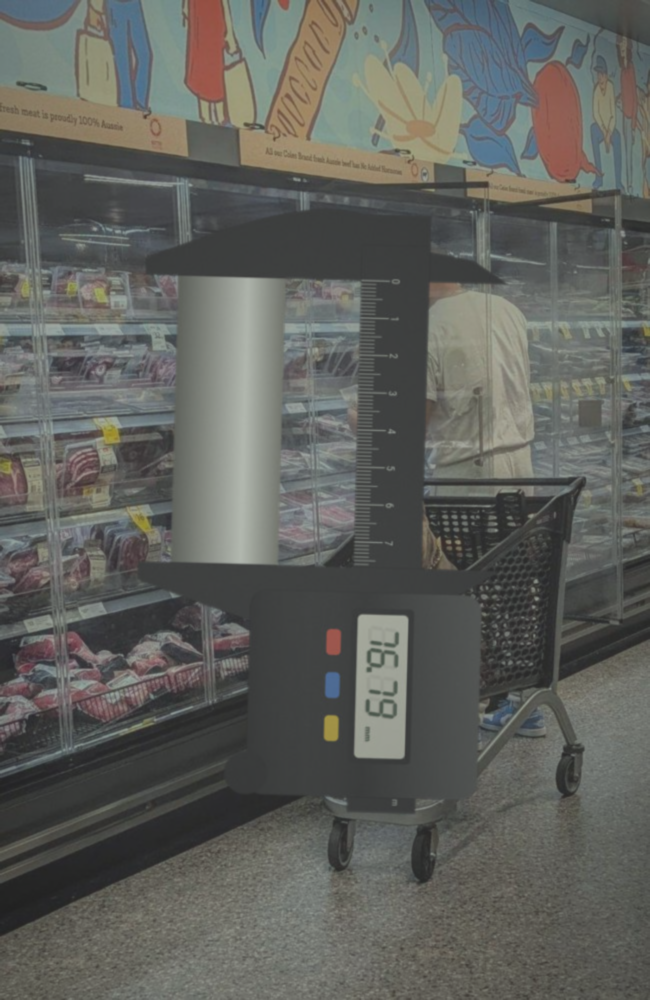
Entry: 76.79 (mm)
